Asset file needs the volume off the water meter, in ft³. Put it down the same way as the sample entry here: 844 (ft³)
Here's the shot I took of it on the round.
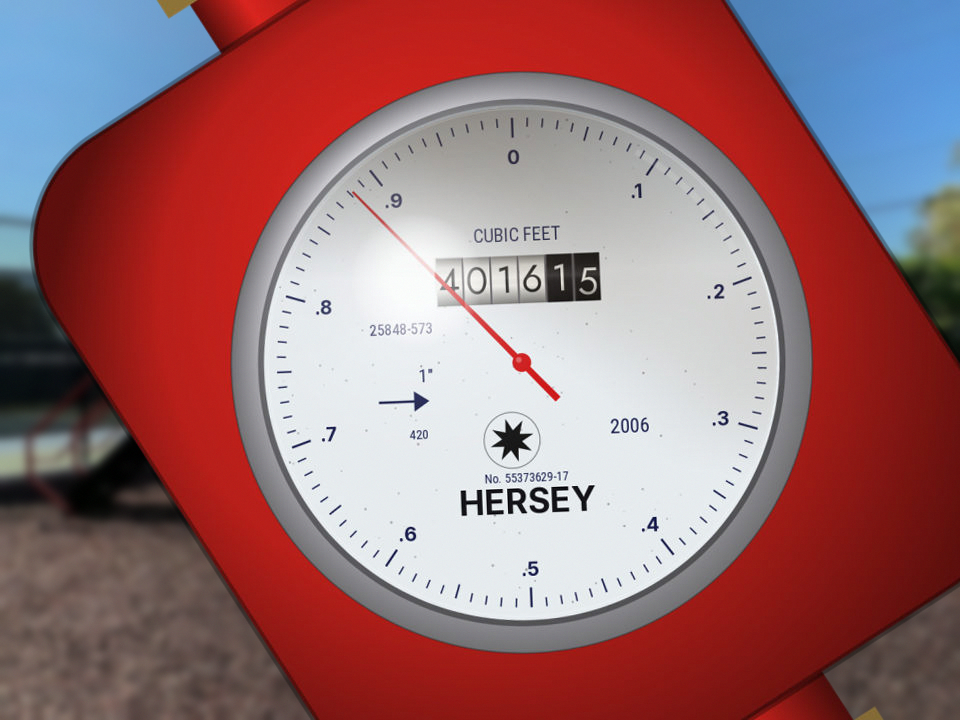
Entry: 401614.88 (ft³)
